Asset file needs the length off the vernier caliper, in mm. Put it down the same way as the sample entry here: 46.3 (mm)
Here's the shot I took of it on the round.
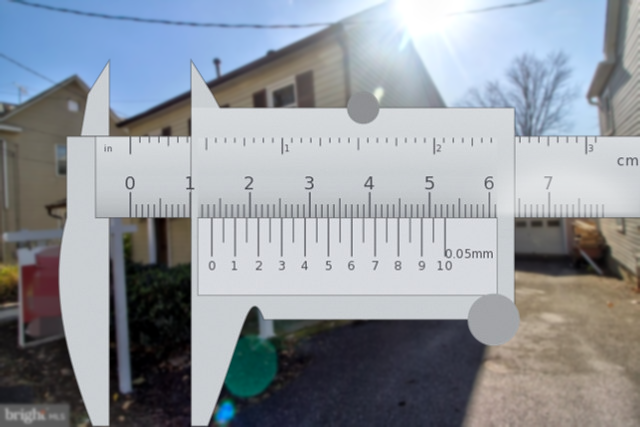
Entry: 13.6 (mm)
